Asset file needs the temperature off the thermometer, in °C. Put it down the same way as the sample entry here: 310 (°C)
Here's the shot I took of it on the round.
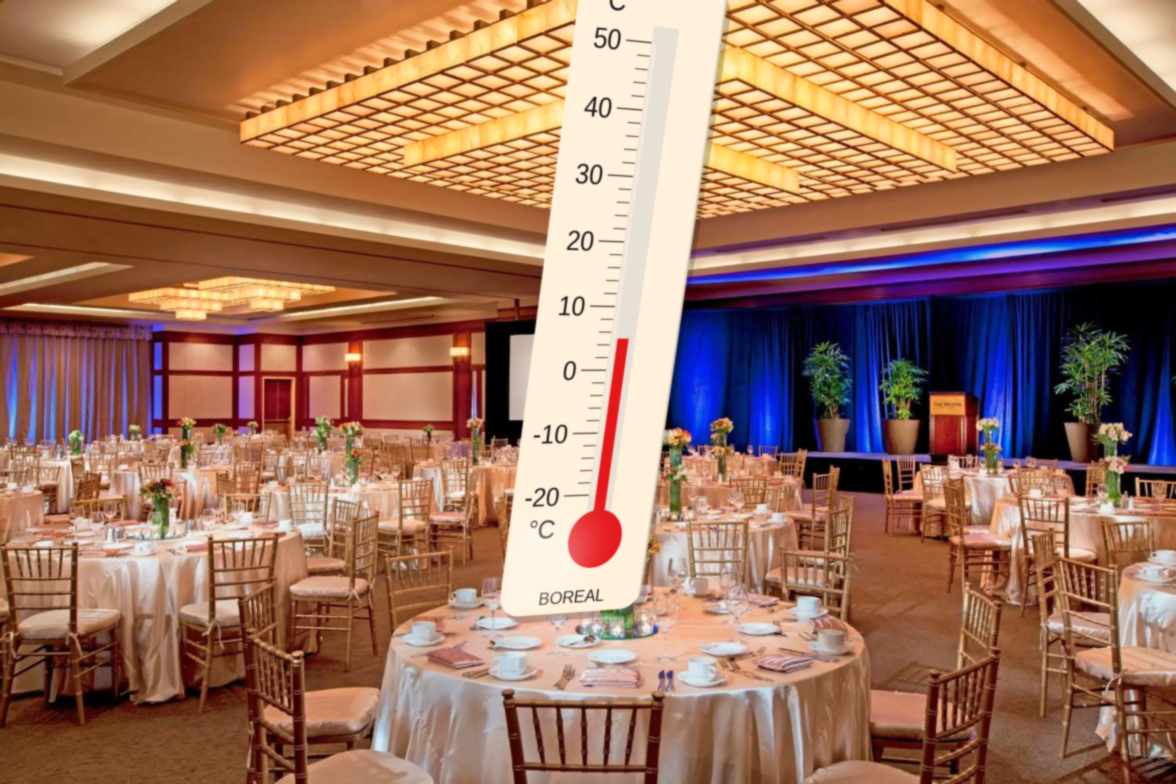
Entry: 5 (°C)
